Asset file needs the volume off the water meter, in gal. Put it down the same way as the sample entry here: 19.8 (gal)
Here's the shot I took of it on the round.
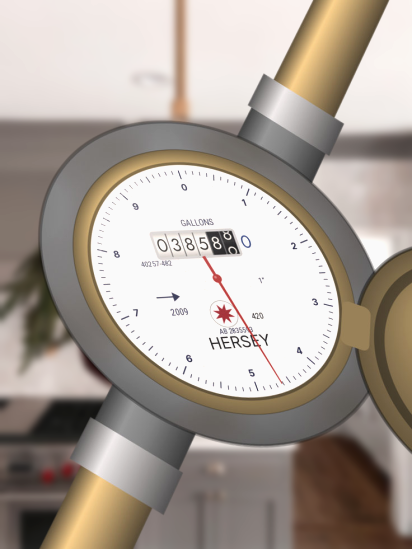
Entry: 385884.6 (gal)
